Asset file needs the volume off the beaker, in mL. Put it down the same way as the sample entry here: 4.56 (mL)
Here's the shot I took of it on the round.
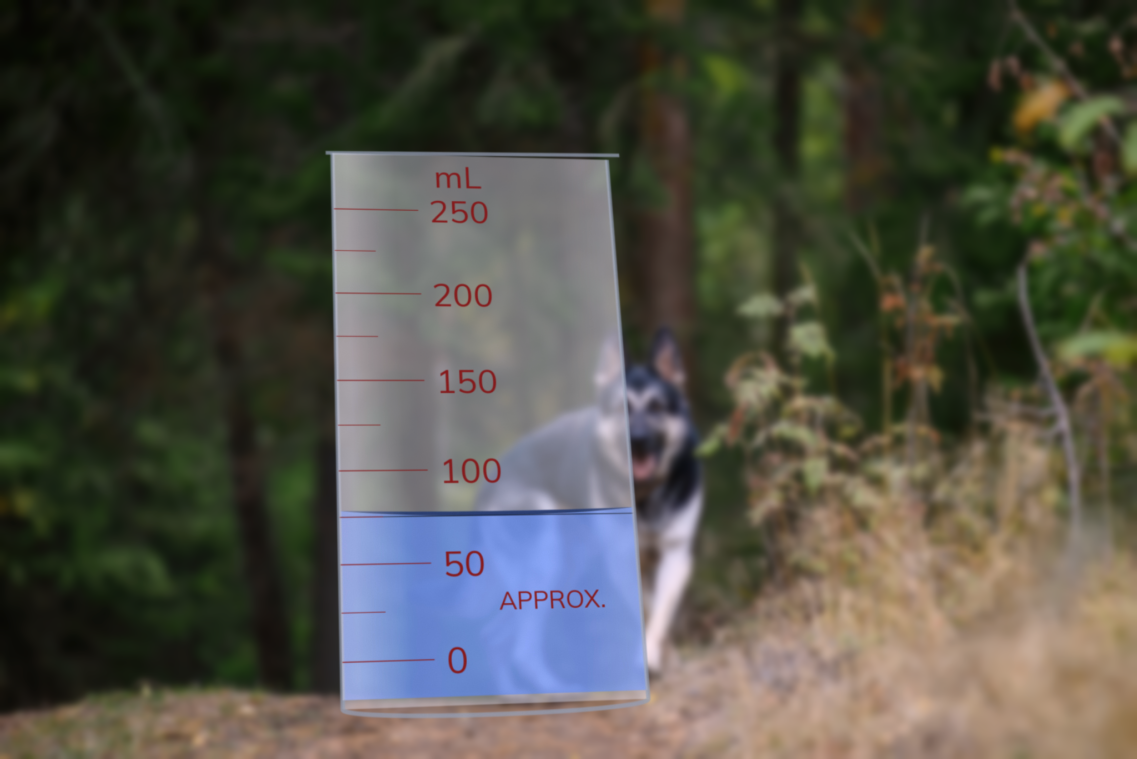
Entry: 75 (mL)
